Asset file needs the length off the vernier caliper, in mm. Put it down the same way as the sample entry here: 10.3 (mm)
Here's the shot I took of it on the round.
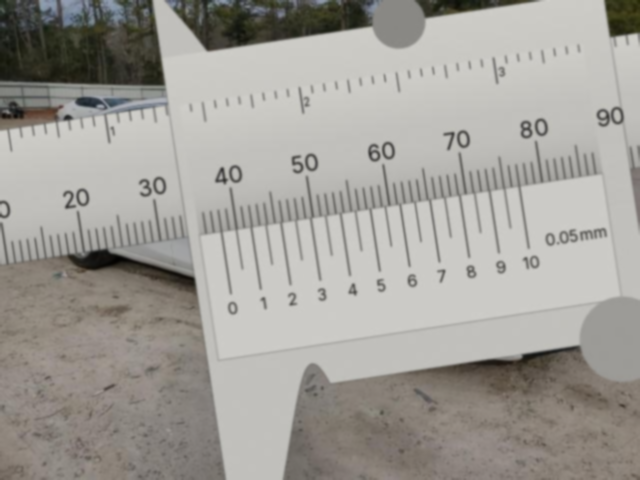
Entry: 38.0 (mm)
